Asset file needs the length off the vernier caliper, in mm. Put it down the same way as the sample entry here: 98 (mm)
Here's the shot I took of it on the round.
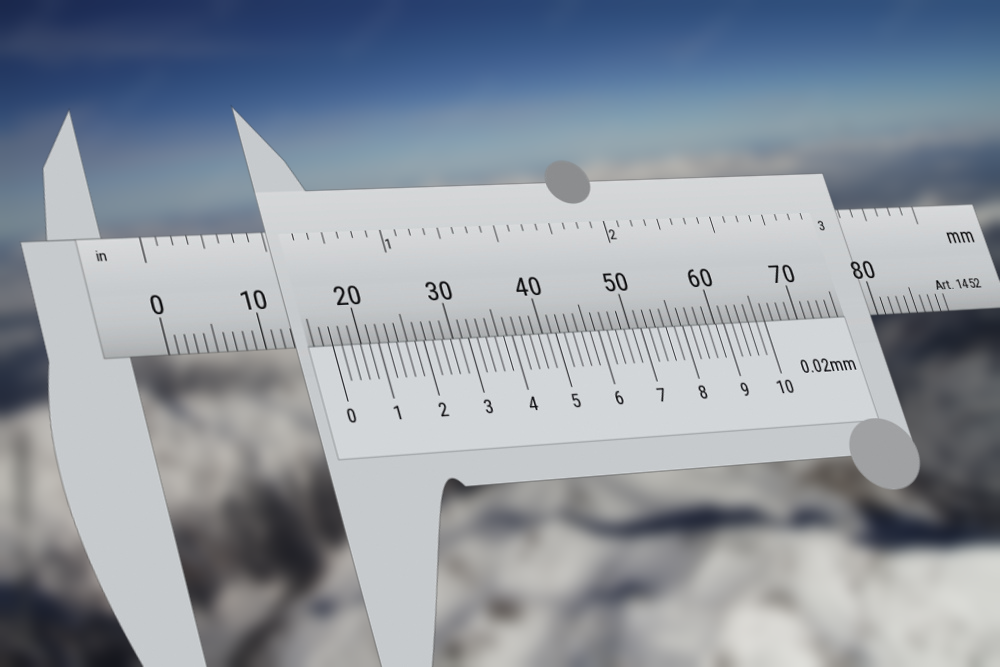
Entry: 17.0 (mm)
